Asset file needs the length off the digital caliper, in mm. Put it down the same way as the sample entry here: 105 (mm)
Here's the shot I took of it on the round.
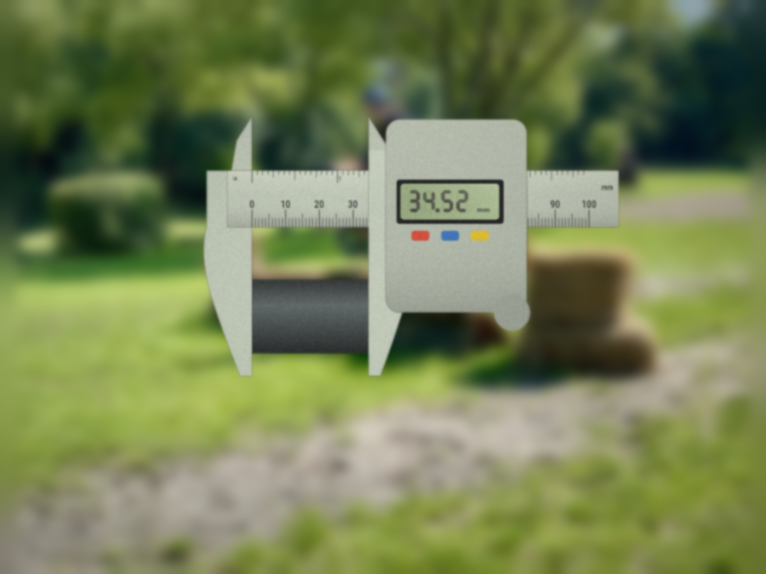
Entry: 34.52 (mm)
